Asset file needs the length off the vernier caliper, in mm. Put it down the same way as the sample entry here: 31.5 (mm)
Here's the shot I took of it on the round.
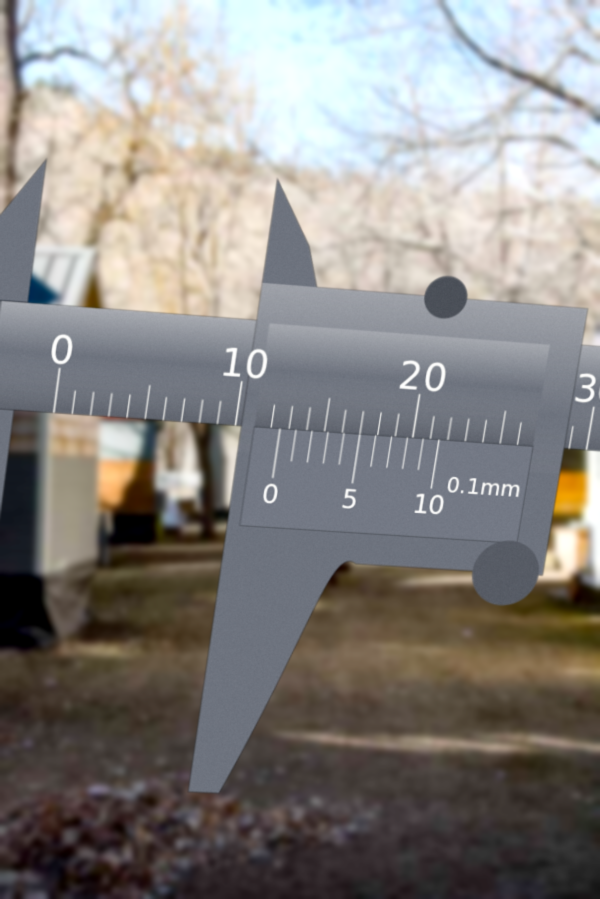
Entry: 12.5 (mm)
